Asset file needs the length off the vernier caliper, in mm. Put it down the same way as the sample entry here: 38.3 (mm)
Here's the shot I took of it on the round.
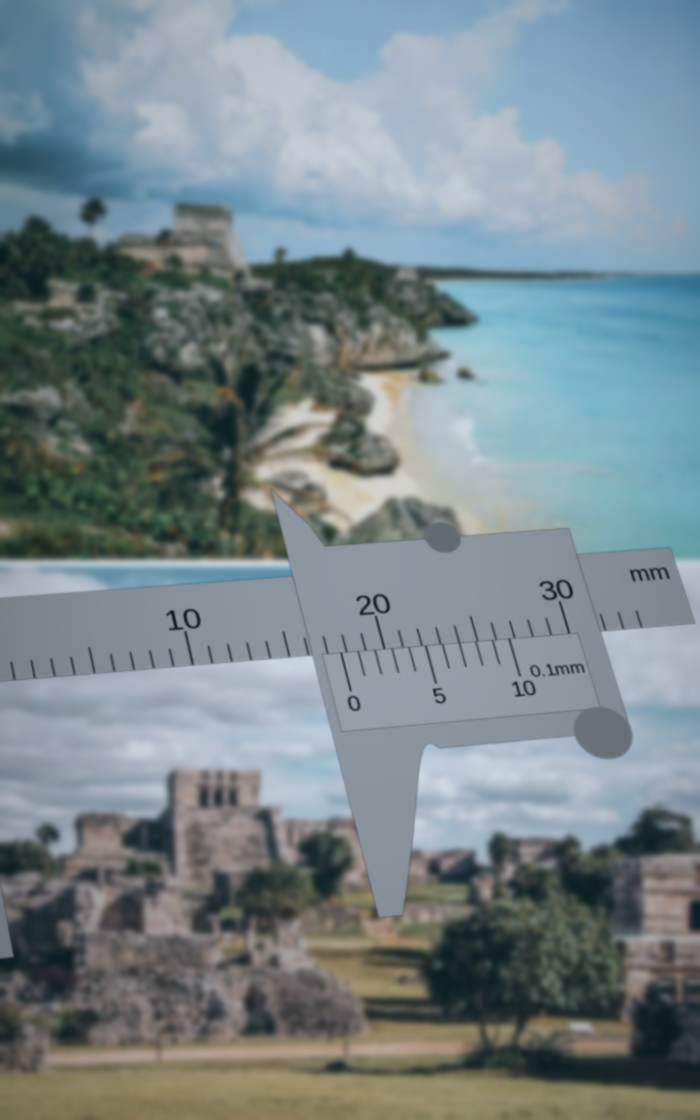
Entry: 17.7 (mm)
